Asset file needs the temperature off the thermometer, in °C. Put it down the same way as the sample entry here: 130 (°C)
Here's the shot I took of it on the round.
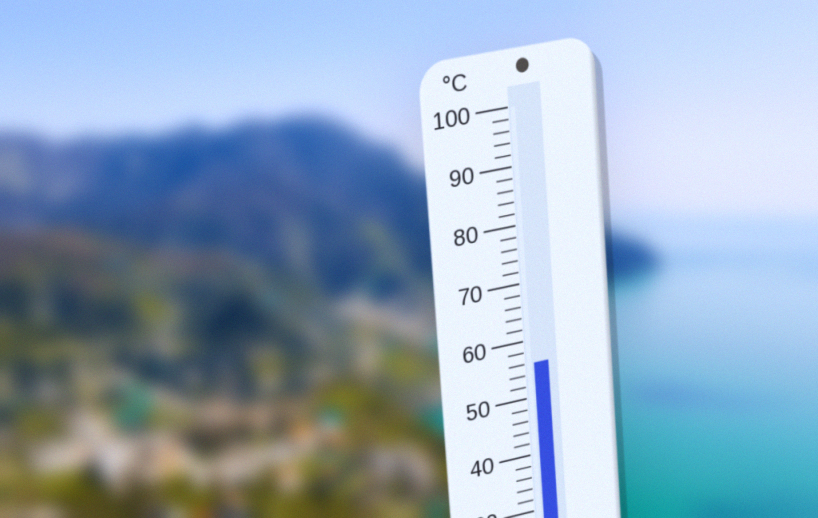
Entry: 56 (°C)
